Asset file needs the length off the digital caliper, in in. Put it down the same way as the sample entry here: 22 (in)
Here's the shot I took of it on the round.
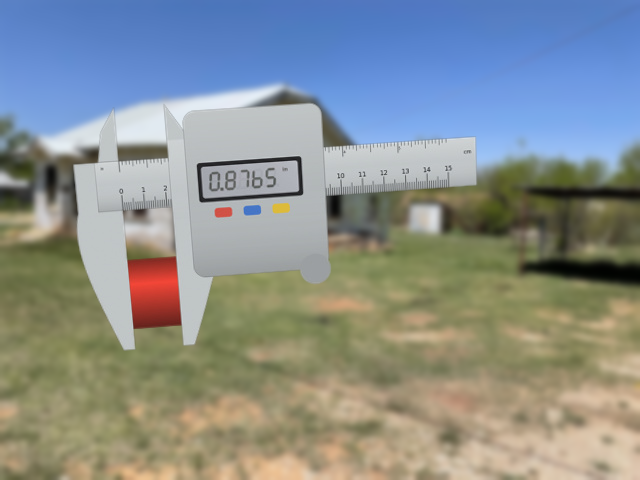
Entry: 0.8765 (in)
